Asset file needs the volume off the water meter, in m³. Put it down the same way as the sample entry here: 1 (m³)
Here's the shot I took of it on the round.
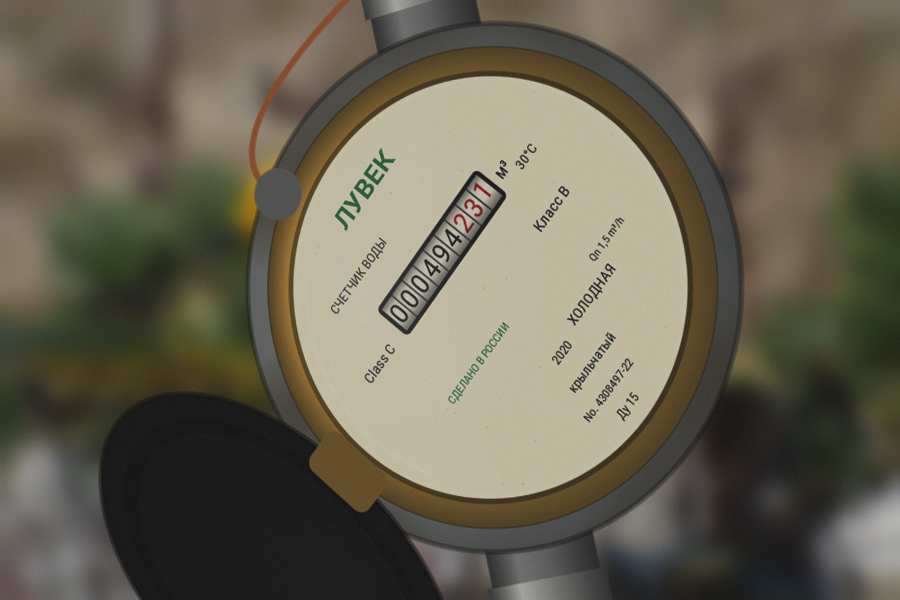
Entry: 494.231 (m³)
